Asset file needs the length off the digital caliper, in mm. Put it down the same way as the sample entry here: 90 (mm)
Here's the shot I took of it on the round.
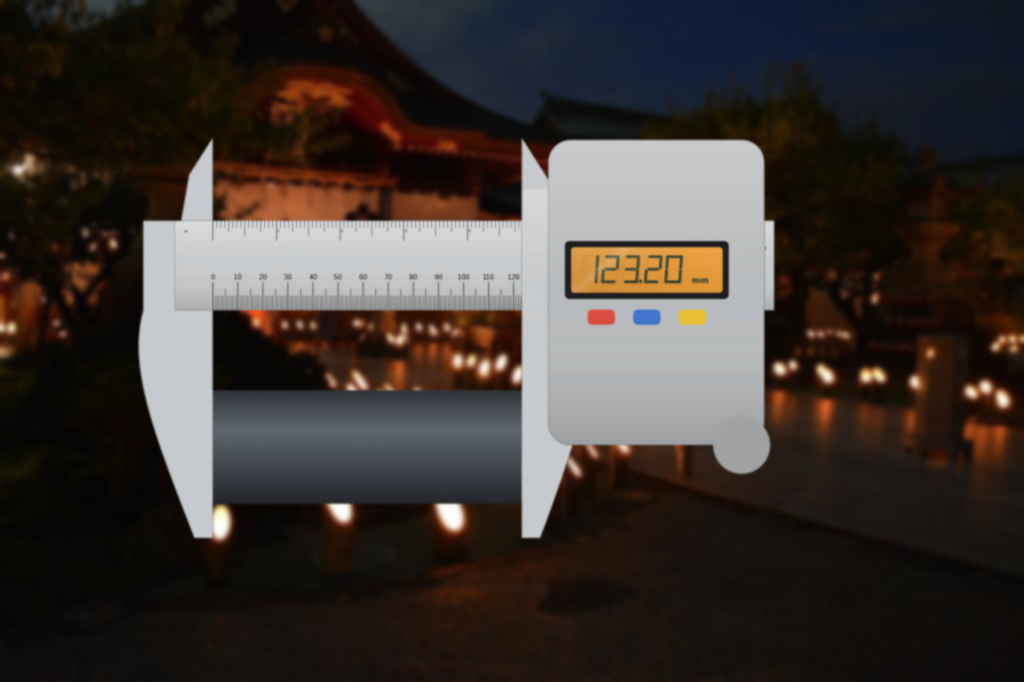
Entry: 123.20 (mm)
